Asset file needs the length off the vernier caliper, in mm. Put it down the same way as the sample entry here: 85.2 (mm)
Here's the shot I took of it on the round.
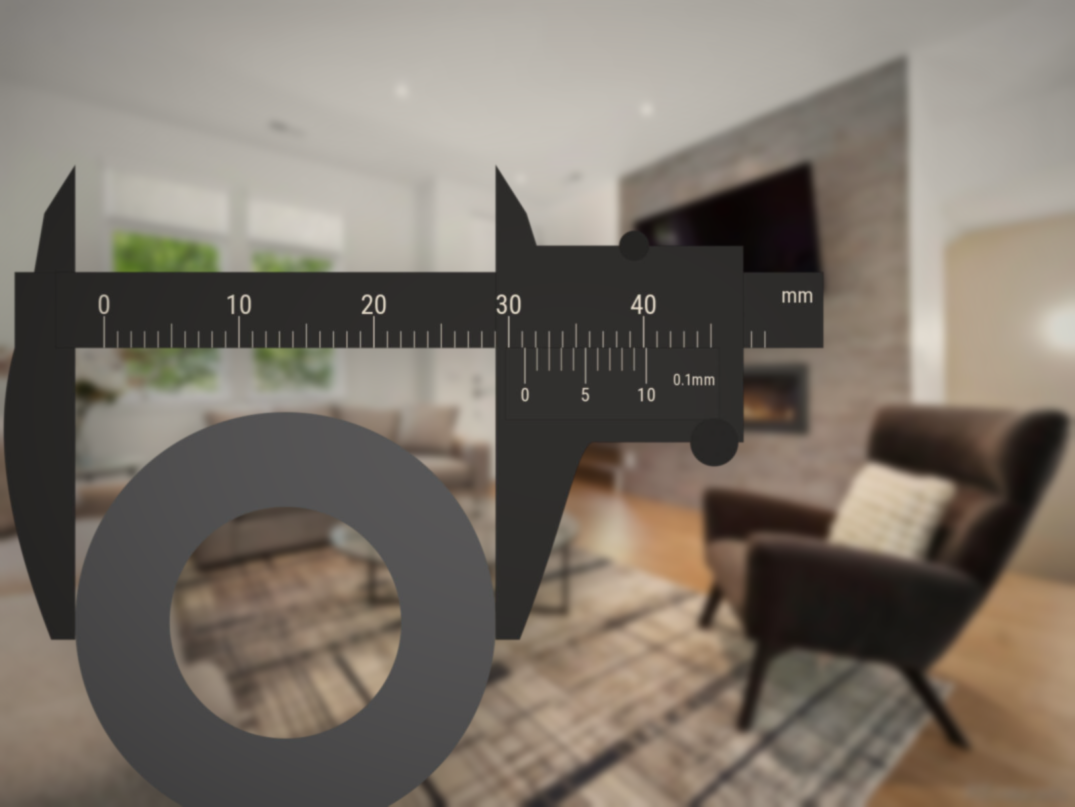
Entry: 31.2 (mm)
